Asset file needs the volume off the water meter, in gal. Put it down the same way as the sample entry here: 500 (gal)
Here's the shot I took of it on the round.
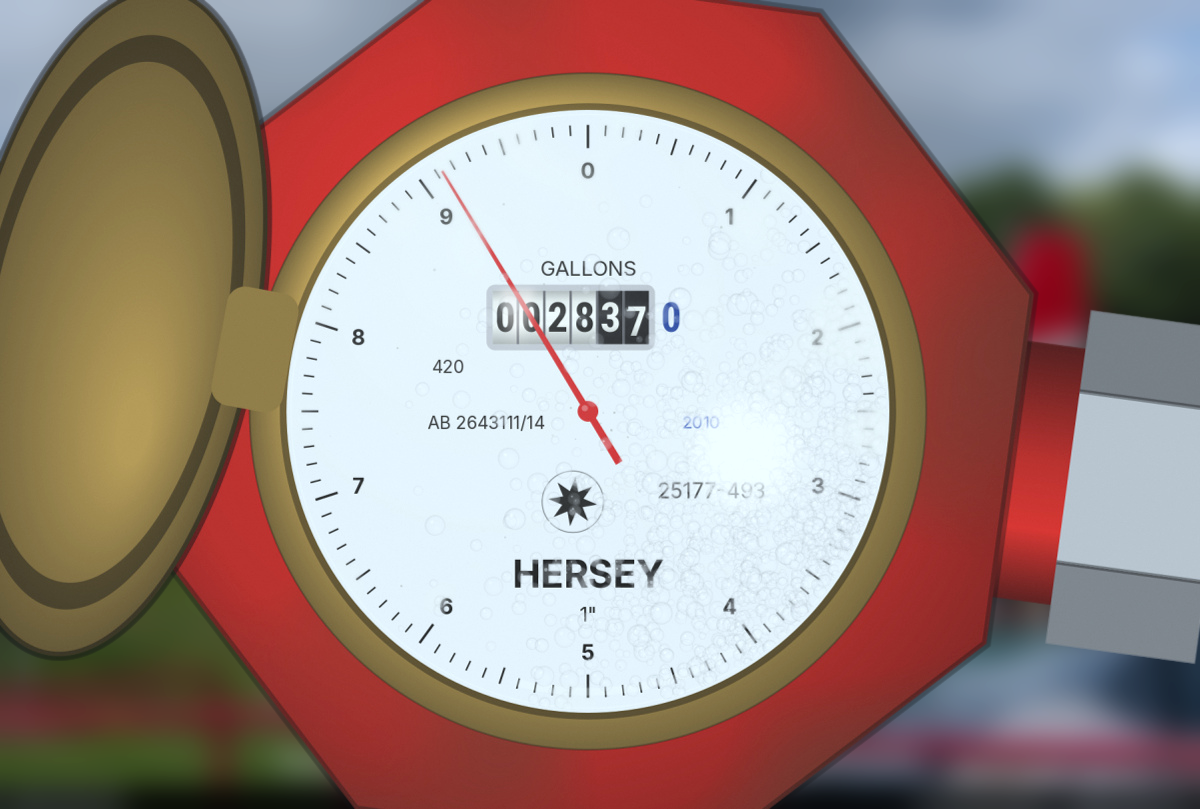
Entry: 28369.1 (gal)
